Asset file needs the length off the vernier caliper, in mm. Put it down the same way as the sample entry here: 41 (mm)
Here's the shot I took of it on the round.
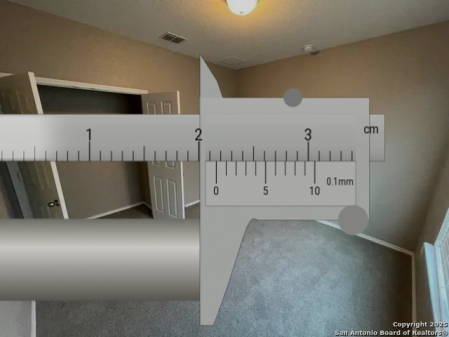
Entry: 21.6 (mm)
